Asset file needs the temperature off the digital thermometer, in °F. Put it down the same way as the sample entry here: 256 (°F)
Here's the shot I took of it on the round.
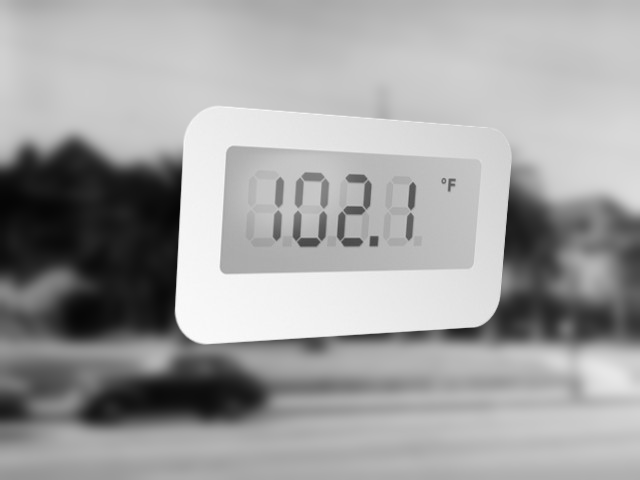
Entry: 102.1 (°F)
